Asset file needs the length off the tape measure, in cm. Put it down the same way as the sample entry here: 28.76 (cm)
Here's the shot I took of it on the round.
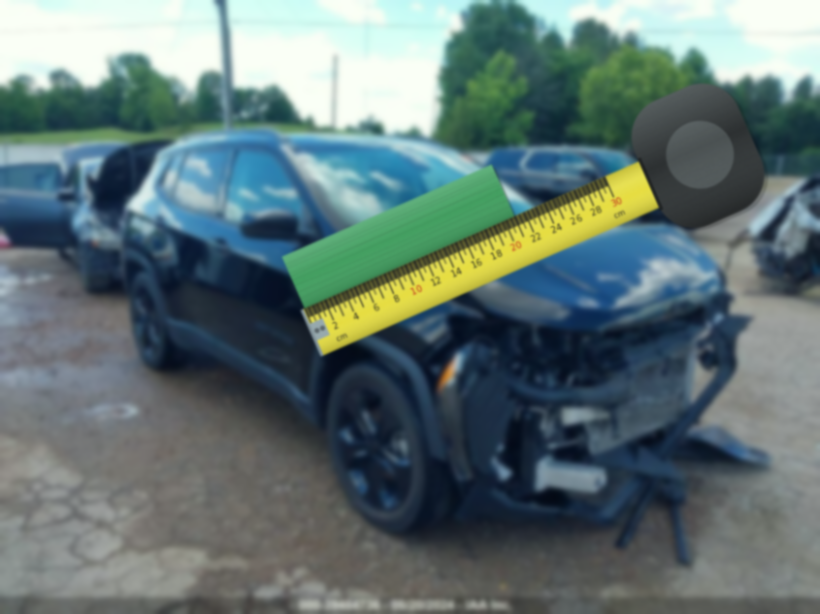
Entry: 21 (cm)
